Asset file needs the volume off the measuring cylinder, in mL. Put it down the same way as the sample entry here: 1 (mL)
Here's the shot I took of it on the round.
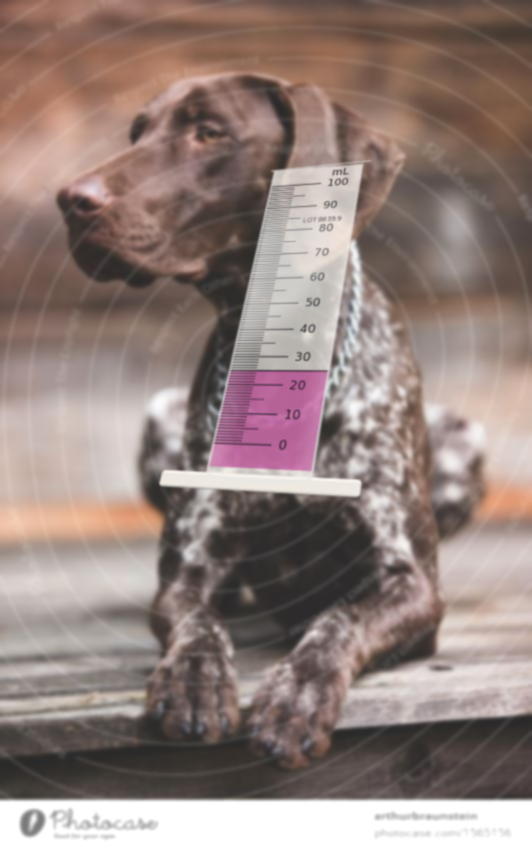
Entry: 25 (mL)
